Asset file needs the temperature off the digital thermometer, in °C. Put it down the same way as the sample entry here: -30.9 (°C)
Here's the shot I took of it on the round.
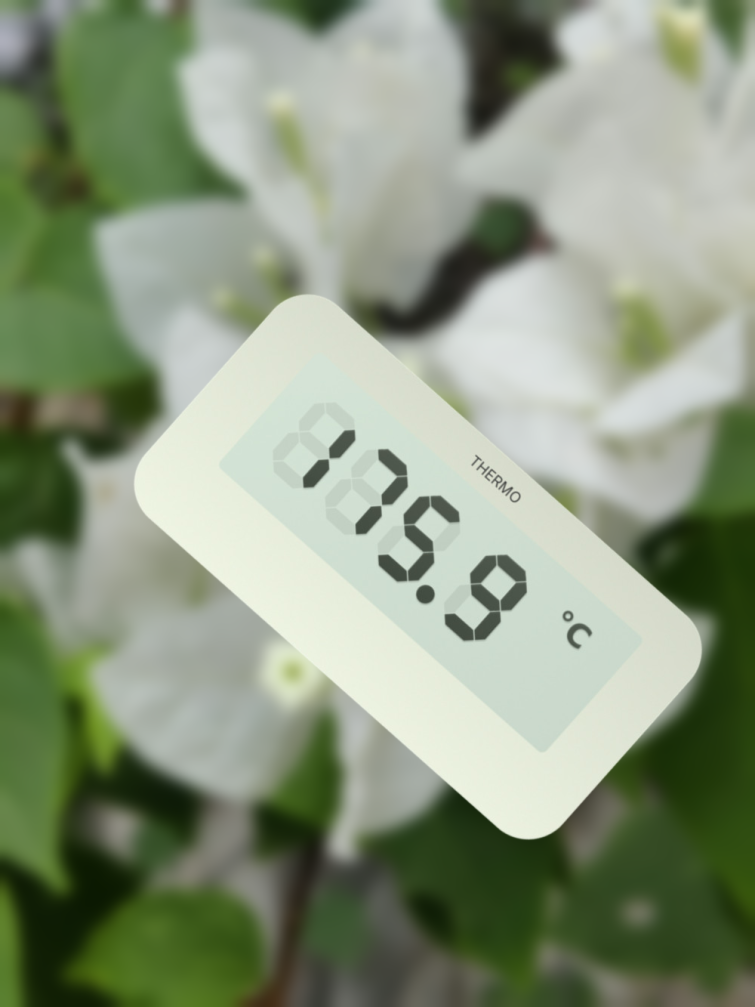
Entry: 175.9 (°C)
